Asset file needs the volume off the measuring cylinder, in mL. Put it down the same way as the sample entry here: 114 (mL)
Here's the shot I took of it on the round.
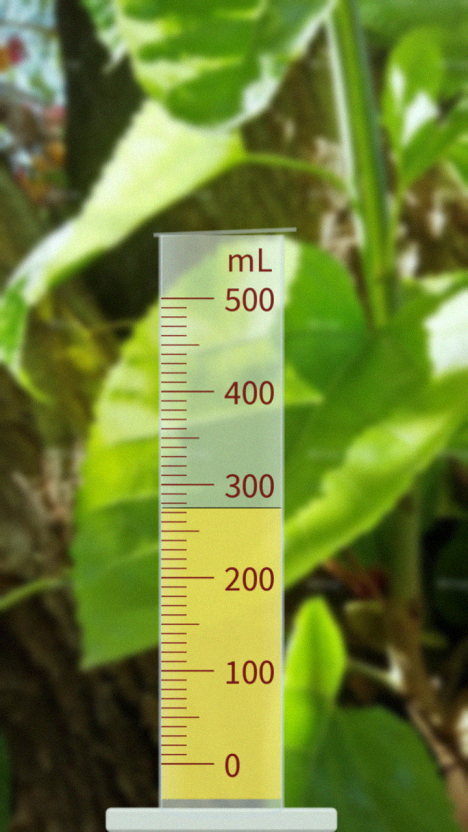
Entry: 275 (mL)
